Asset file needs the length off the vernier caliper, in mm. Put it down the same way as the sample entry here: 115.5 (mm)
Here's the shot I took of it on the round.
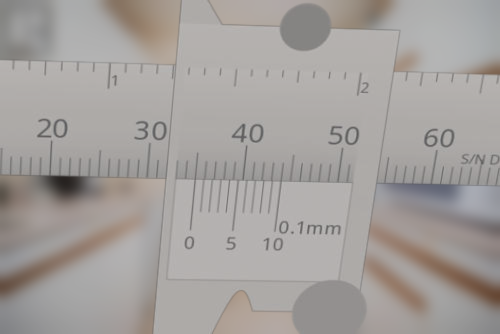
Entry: 35.0 (mm)
